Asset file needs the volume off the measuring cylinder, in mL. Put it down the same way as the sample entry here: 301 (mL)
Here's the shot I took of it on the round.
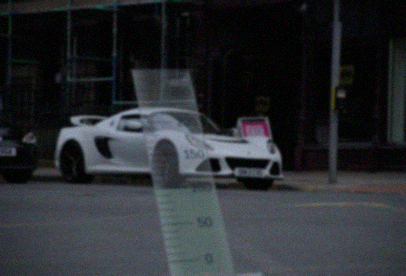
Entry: 100 (mL)
